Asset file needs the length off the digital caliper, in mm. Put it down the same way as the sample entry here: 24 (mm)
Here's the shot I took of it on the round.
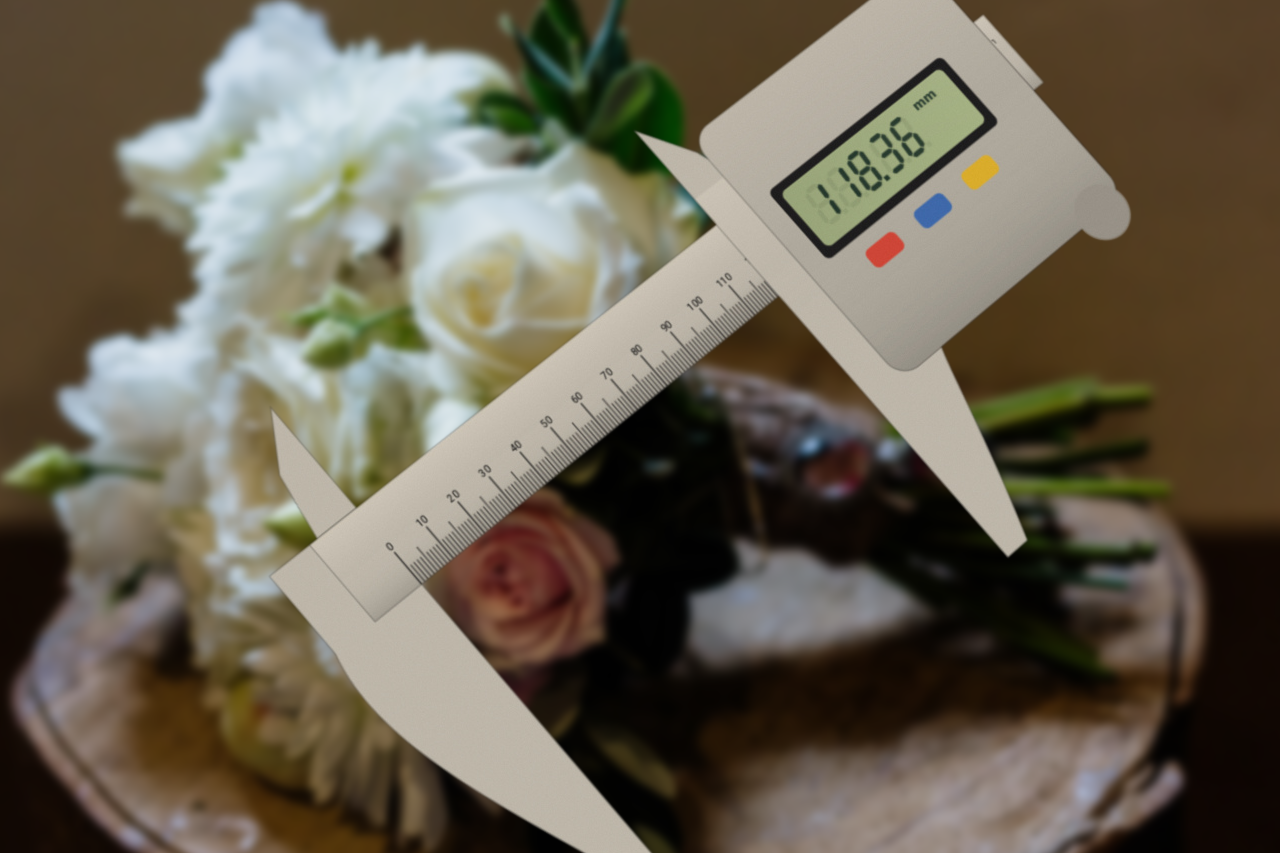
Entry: 118.36 (mm)
